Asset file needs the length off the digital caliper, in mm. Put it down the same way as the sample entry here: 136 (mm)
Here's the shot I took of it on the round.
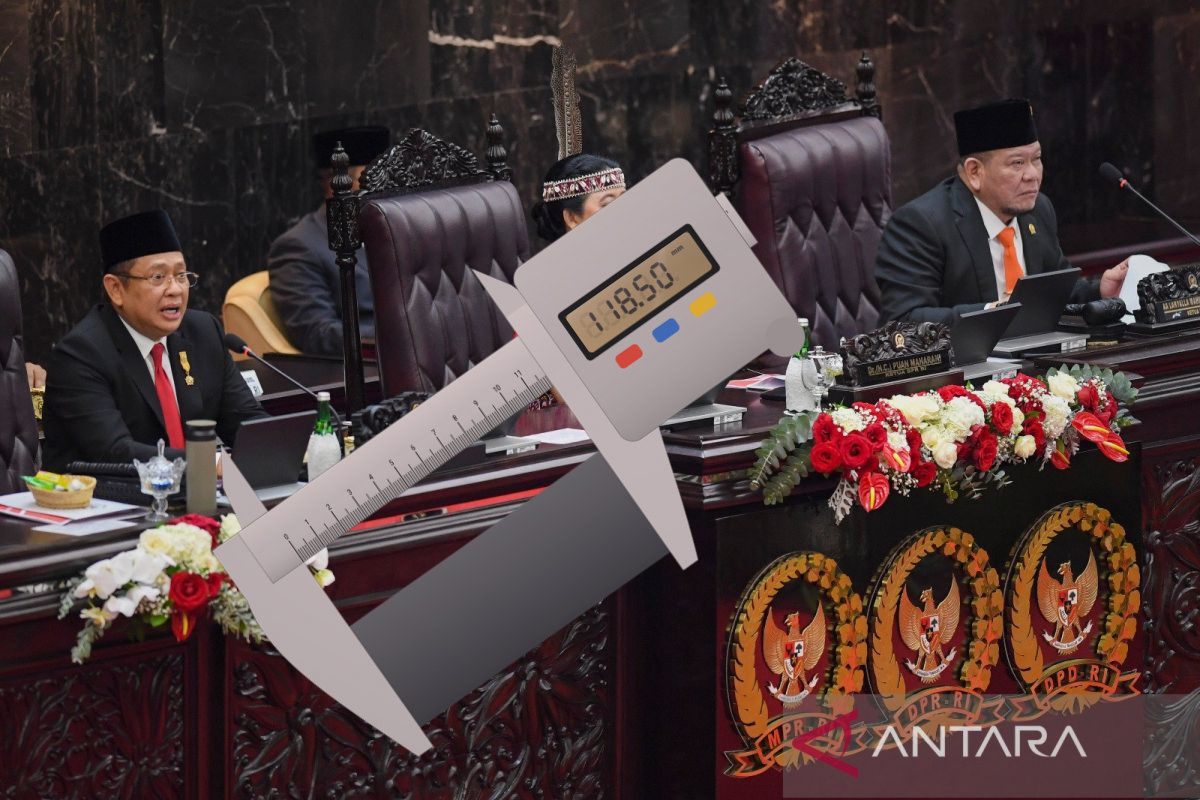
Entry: 118.50 (mm)
